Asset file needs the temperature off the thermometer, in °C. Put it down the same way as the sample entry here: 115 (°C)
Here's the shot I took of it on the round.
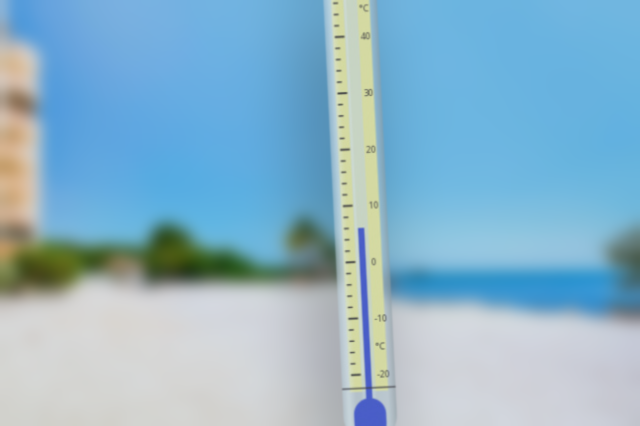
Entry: 6 (°C)
